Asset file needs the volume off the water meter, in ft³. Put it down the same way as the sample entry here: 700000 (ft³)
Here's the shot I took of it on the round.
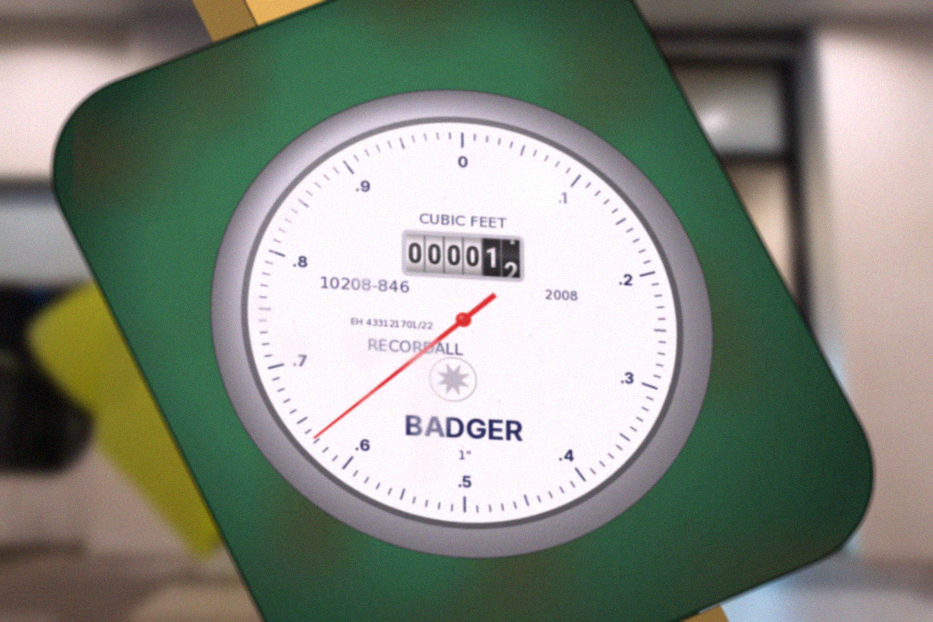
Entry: 11.63 (ft³)
